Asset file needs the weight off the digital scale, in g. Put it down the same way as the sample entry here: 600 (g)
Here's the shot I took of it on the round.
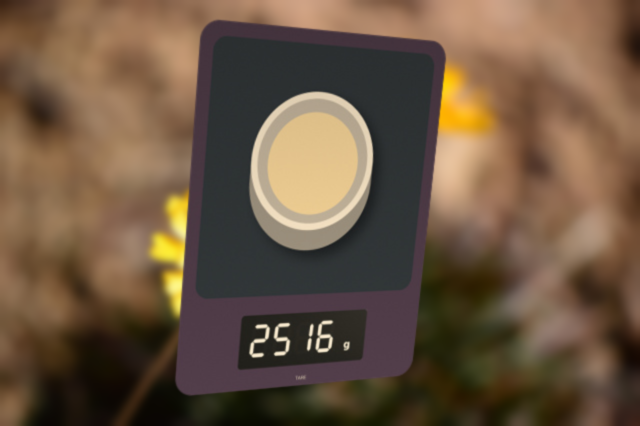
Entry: 2516 (g)
